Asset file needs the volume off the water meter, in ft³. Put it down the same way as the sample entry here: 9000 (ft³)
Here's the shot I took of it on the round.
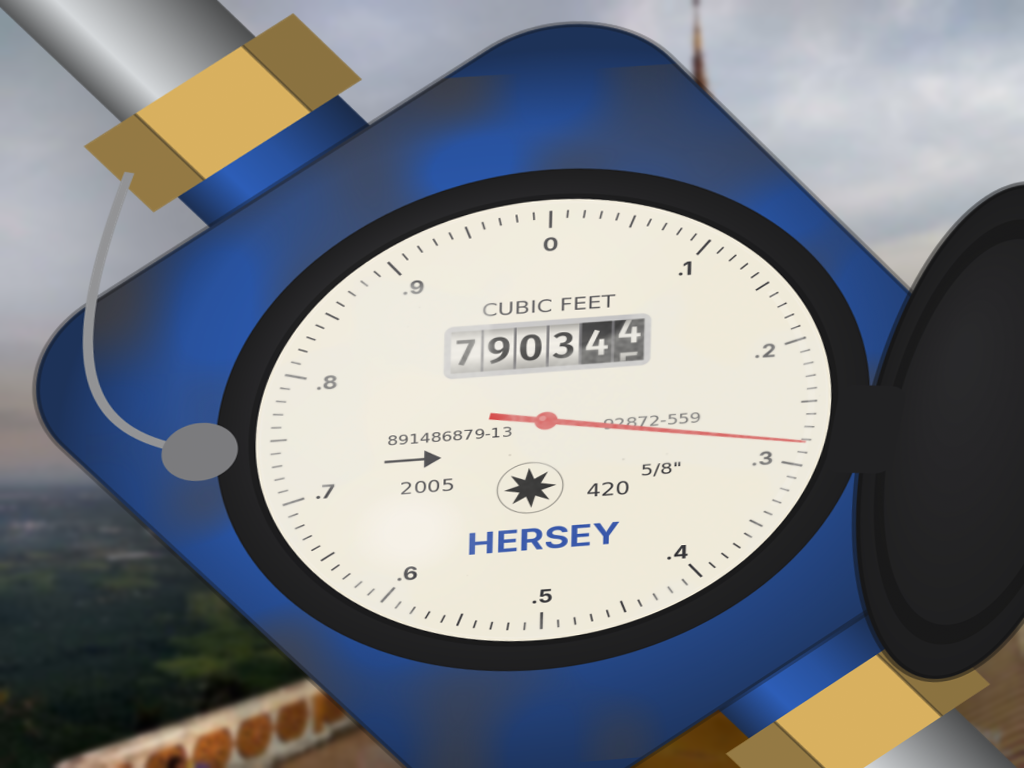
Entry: 790344.28 (ft³)
